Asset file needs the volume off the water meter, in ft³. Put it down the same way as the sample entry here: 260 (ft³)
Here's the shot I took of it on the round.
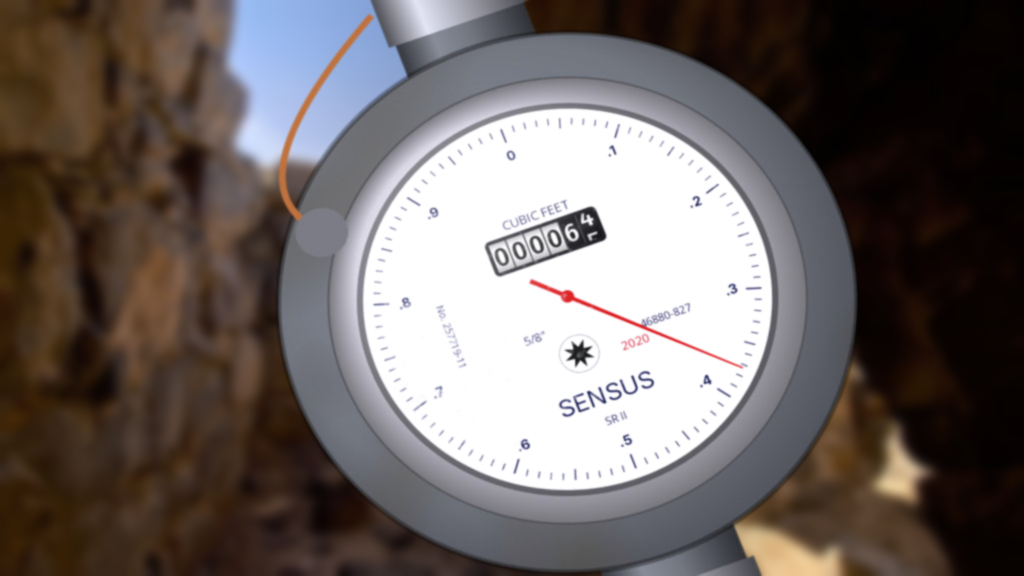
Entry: 64.37 (ft³)
